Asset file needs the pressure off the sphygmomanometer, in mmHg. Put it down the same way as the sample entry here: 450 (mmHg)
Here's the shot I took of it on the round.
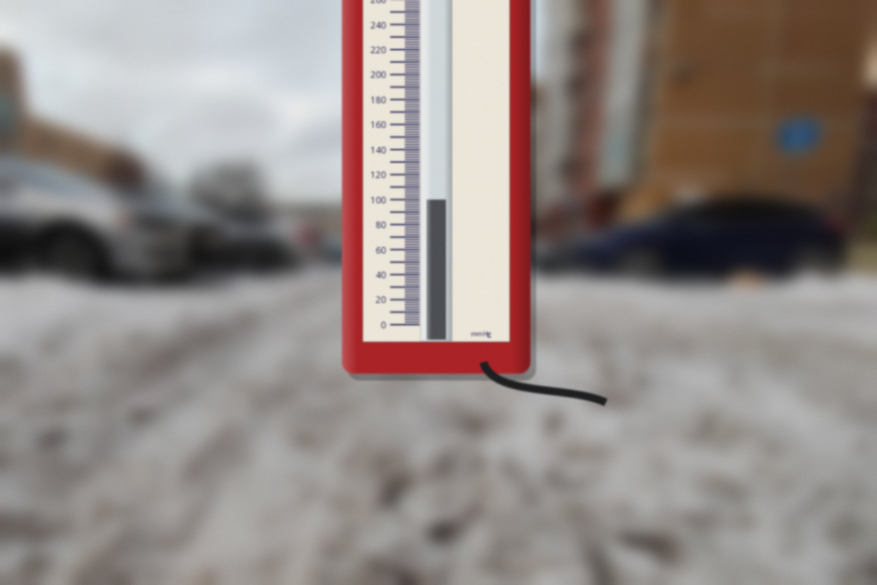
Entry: 100 (mmHg)
